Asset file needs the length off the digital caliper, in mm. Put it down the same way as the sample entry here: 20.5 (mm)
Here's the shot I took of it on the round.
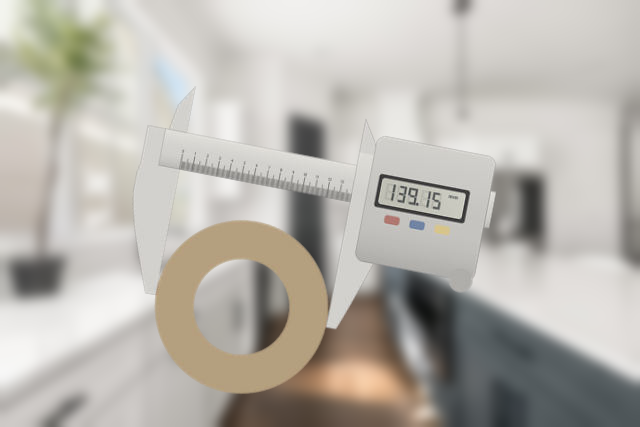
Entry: 139.15 (mm)
